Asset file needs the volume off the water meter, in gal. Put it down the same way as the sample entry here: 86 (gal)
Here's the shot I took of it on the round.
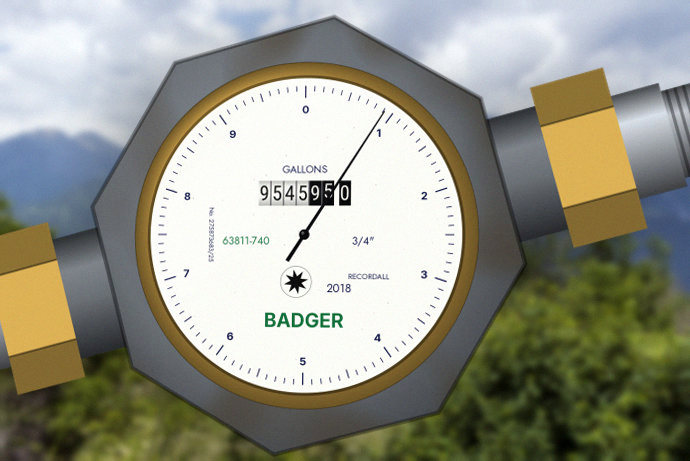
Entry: 9545950.9 (gal)
